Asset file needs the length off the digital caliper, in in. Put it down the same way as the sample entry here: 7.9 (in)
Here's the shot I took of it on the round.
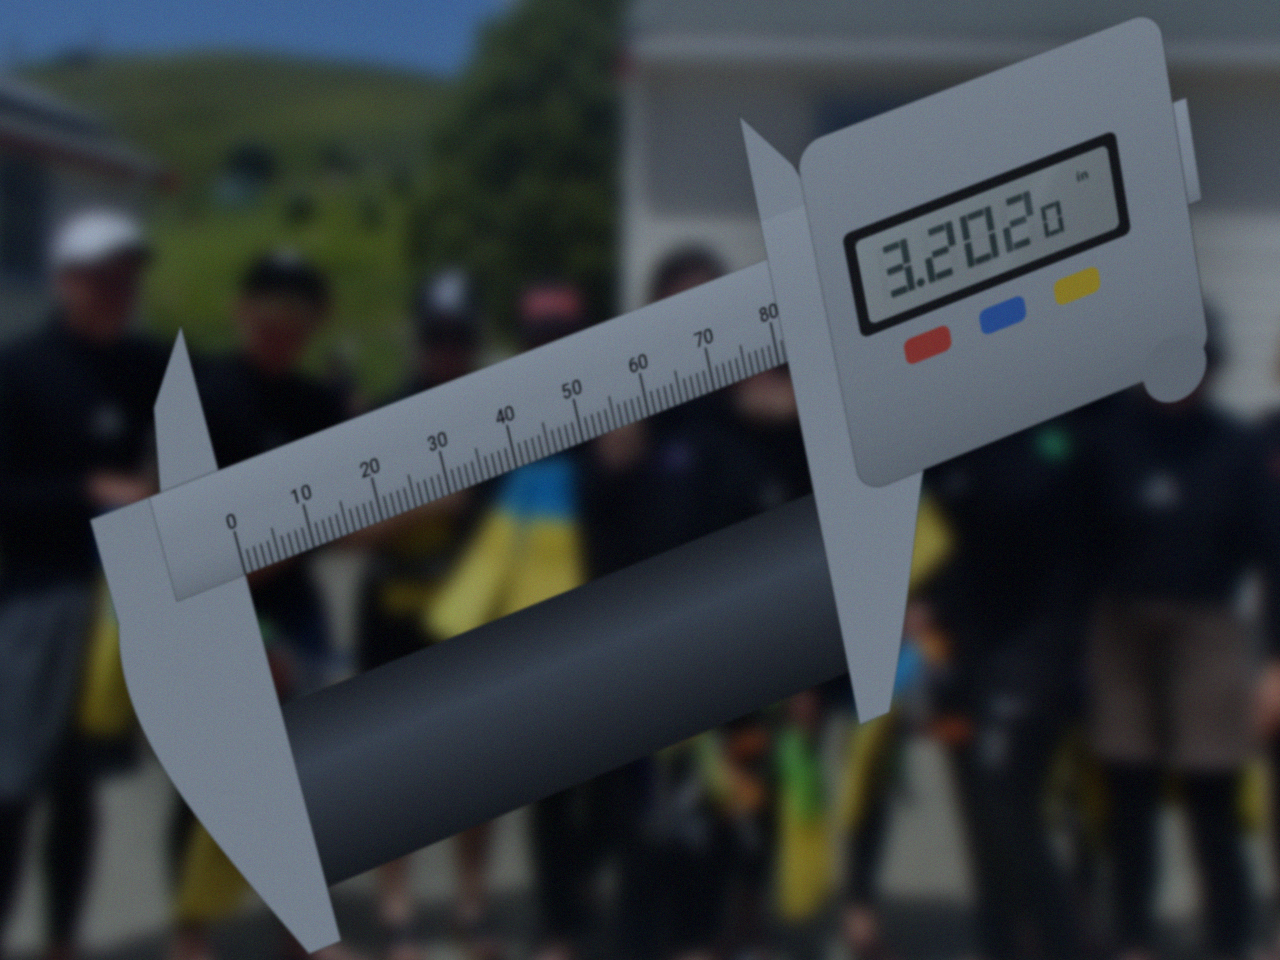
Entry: 3.2020 (in)
